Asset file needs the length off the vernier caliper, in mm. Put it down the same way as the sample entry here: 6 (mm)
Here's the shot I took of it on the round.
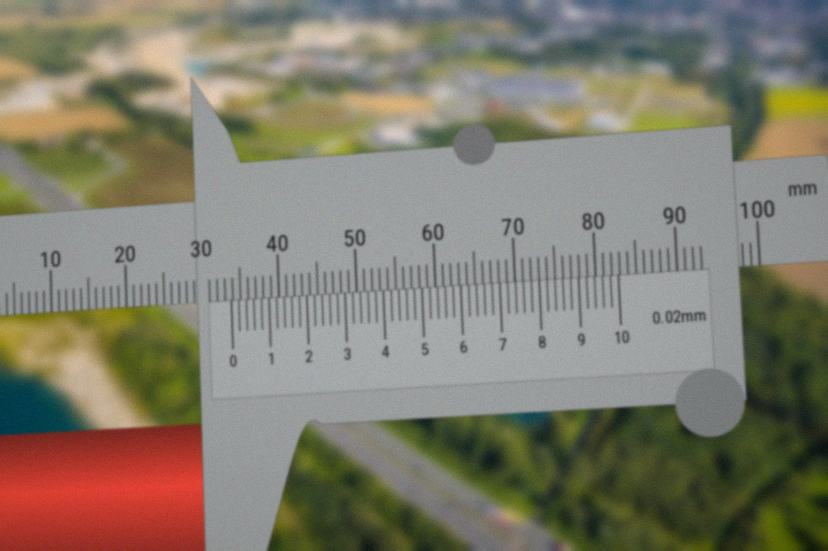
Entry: 33.8 (mm)
